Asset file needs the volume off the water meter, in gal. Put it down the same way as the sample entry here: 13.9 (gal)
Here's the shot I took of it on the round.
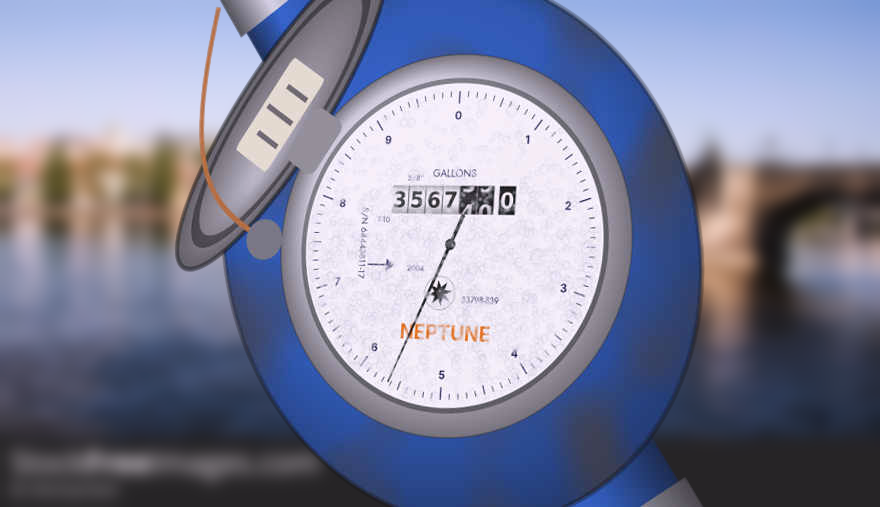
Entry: 3567395.6 (gal)
